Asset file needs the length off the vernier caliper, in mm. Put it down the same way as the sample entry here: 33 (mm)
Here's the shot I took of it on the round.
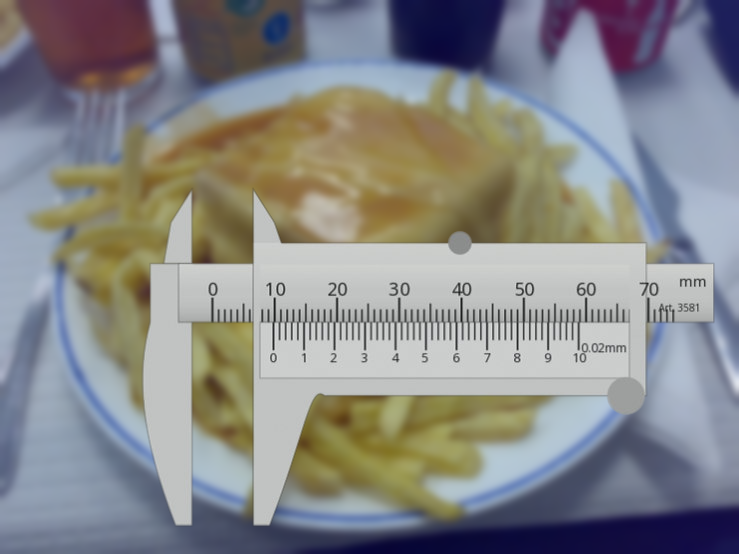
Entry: 9.8 (mm)
